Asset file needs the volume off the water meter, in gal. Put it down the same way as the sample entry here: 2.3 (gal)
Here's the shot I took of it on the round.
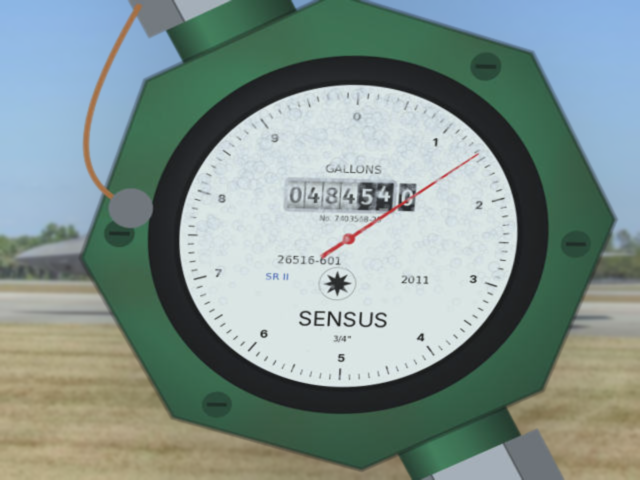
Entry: 484541.4 (gal)
